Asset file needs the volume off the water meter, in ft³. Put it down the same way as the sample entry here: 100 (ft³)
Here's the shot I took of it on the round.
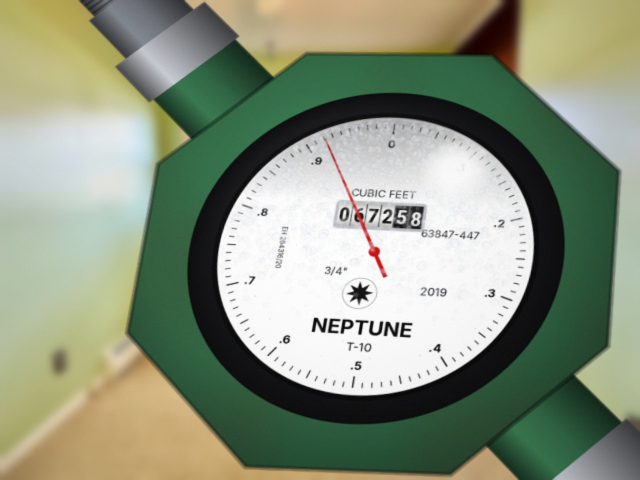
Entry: 67257.92 (ft³)
